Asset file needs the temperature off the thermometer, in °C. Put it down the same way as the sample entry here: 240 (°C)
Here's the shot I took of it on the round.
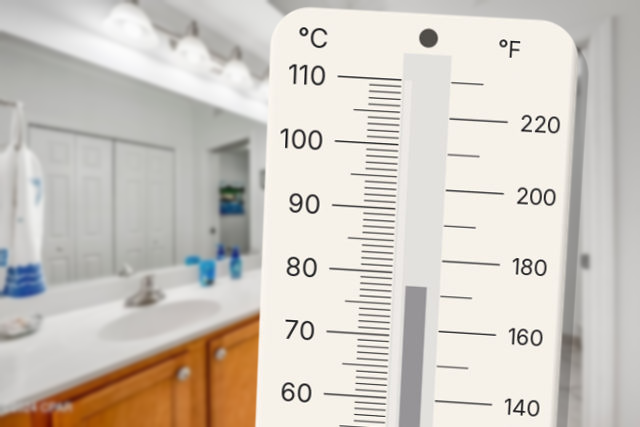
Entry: 78 (°C)
